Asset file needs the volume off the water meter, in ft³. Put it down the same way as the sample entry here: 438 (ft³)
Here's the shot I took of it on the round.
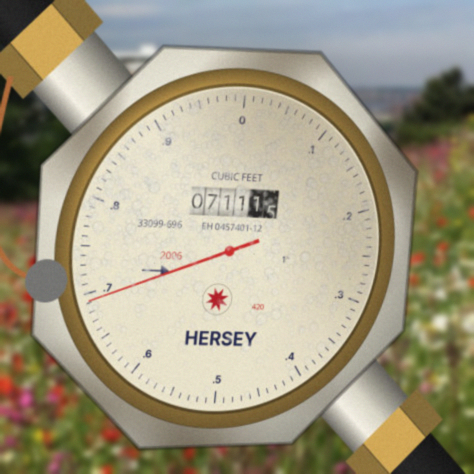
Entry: 71114.69 (ft³)
